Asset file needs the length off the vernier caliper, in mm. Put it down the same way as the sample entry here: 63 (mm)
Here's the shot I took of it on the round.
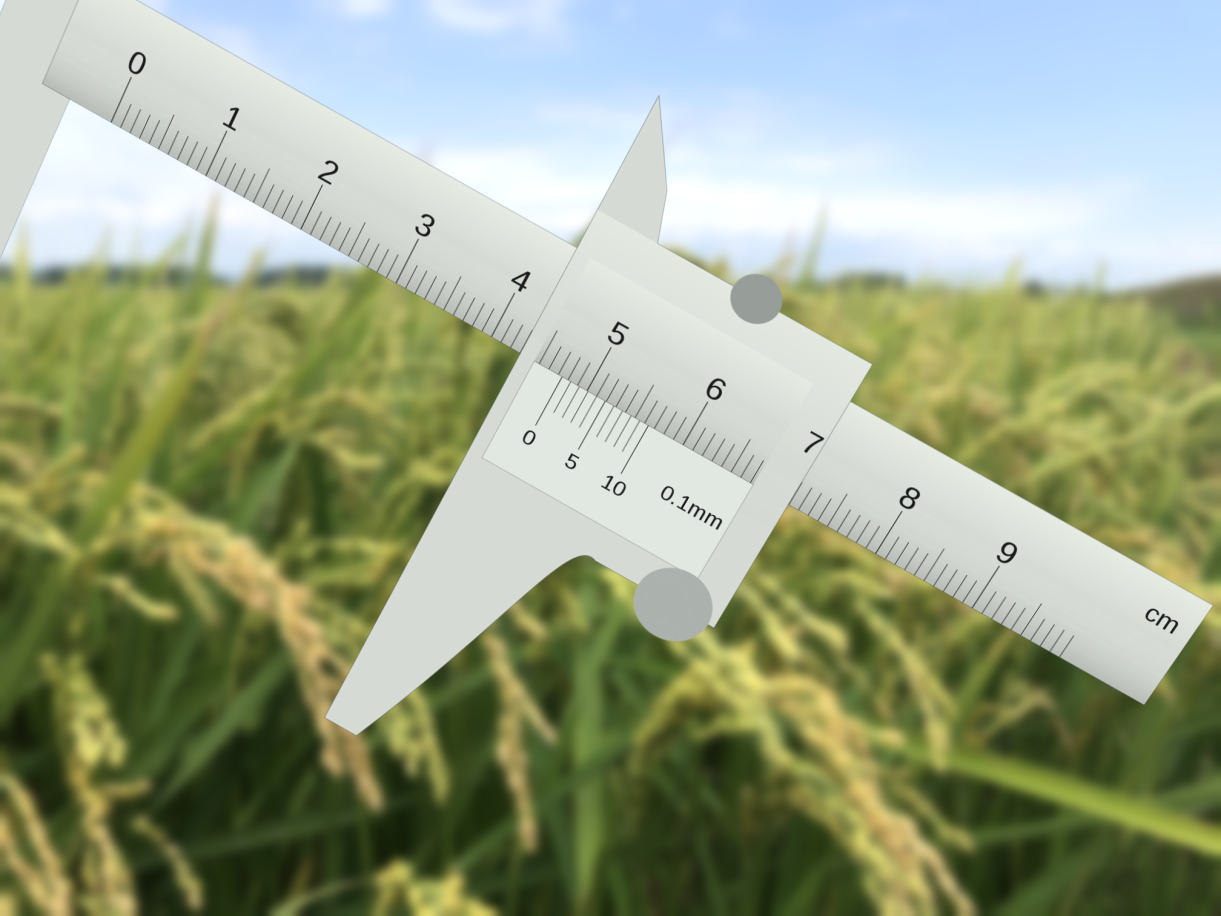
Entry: 47.4 (mm)
